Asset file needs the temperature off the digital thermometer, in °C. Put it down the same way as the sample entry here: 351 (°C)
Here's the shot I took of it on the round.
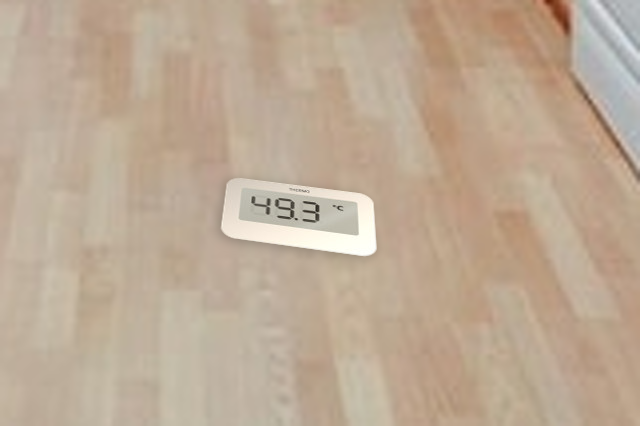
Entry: 49.3 (°C)
